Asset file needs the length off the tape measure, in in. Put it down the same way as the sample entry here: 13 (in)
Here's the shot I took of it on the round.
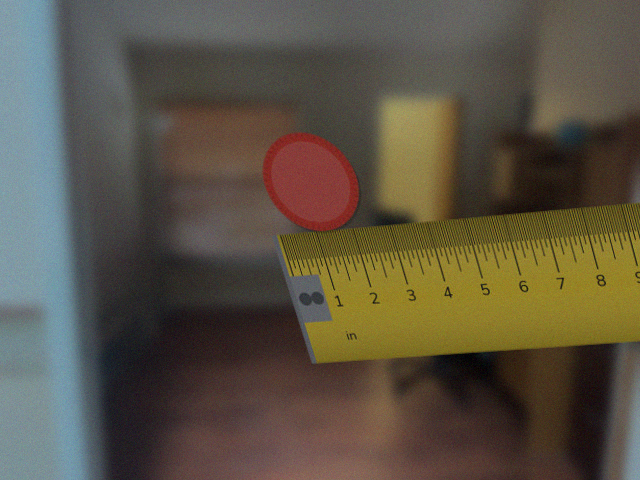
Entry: 2.5 (in)
